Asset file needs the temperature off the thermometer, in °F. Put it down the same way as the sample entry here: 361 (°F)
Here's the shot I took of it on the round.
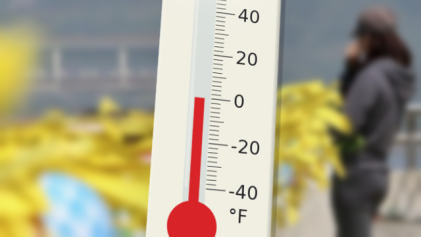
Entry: 0 (°F)
